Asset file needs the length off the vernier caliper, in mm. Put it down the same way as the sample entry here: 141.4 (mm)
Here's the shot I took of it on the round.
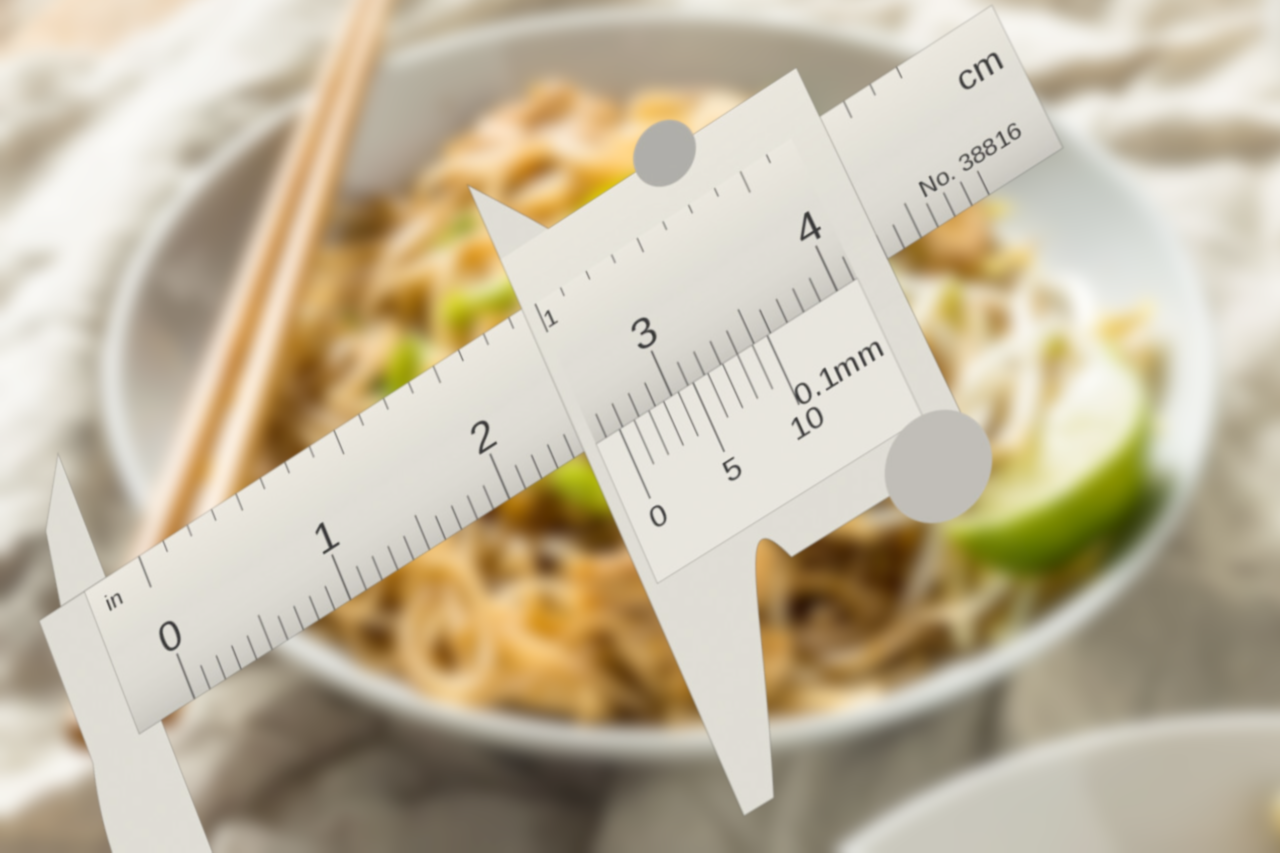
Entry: 26.8 (mm)
